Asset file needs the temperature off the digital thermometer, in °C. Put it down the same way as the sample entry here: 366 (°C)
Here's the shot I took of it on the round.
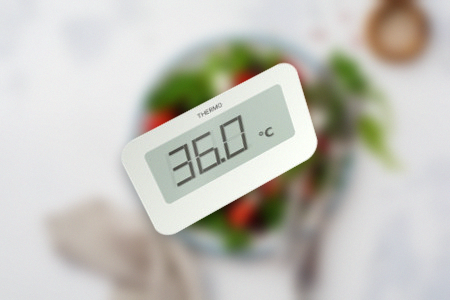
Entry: 36.0 (°C)
